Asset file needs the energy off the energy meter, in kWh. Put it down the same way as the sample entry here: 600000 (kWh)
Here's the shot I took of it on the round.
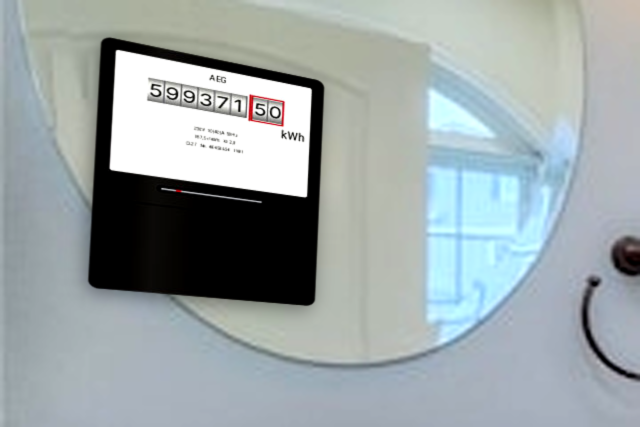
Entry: 599371.50 (kWh)
